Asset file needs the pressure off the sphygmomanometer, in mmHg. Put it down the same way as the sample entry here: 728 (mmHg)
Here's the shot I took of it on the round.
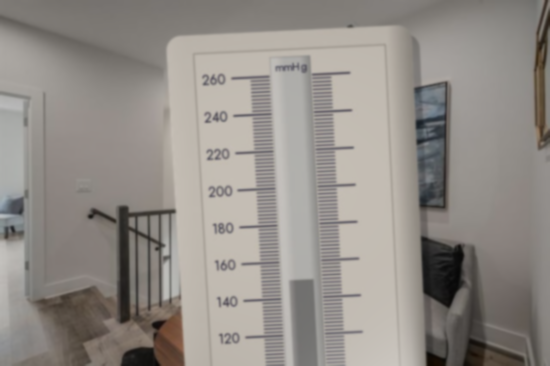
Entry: 150 (mmHg)
